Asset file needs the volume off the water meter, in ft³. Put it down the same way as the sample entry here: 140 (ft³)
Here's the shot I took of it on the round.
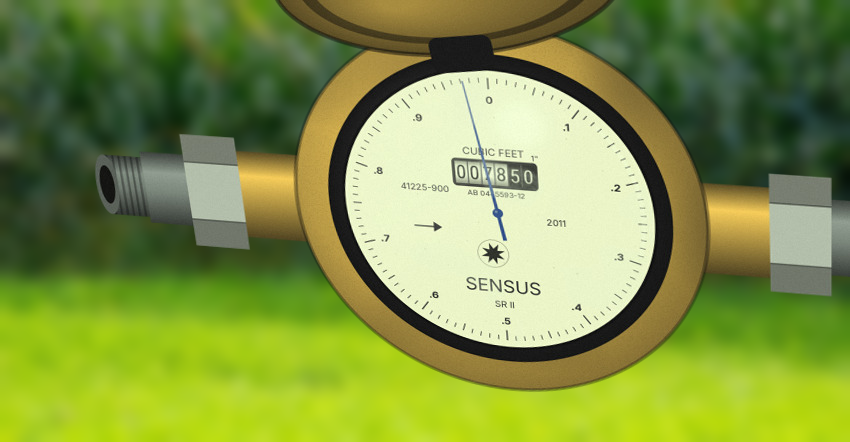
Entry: 7849.97 (ft³)
